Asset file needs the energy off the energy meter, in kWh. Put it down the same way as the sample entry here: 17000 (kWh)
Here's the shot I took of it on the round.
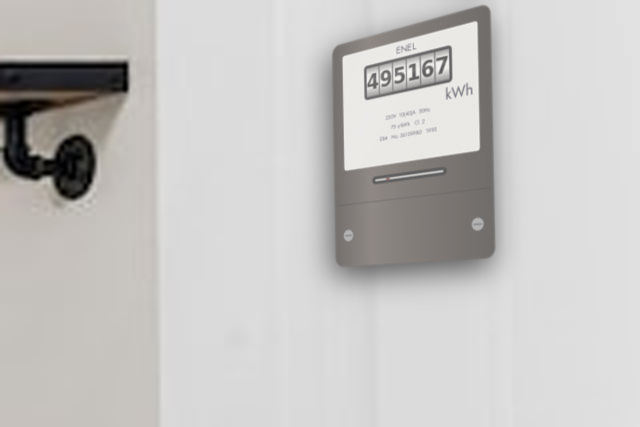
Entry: 495167 (kWh)
